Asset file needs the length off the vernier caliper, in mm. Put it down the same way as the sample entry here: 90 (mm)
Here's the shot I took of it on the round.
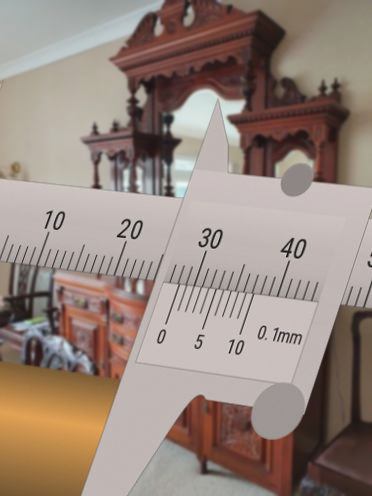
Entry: 28.2 (mm)
